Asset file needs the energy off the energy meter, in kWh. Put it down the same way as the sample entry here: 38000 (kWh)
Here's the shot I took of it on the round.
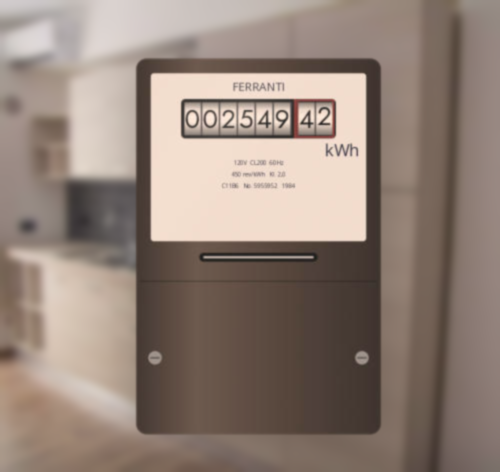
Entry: 2549.42 (kWh)
